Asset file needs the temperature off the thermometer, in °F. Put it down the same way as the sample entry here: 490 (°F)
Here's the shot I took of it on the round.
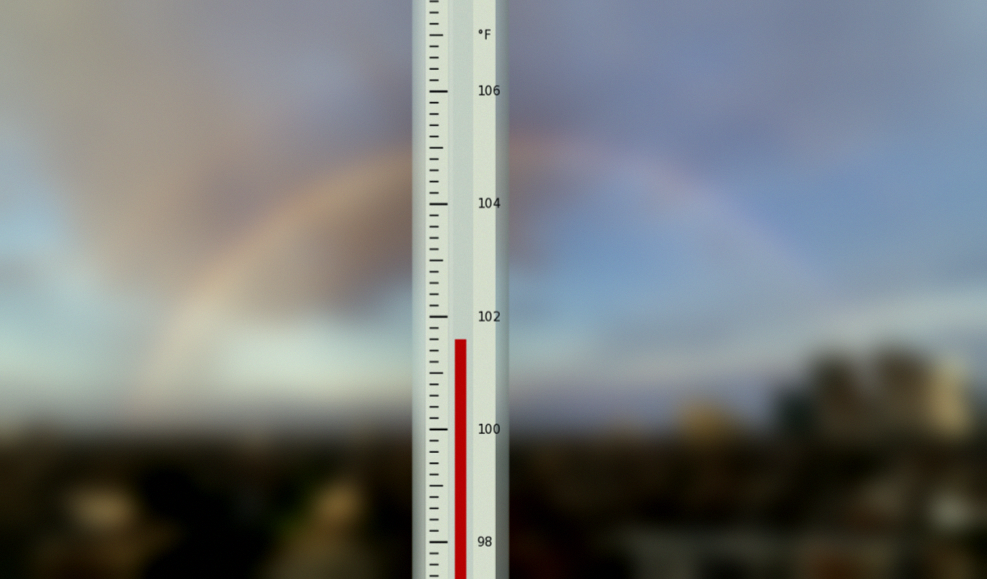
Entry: 101.6 (°F)
